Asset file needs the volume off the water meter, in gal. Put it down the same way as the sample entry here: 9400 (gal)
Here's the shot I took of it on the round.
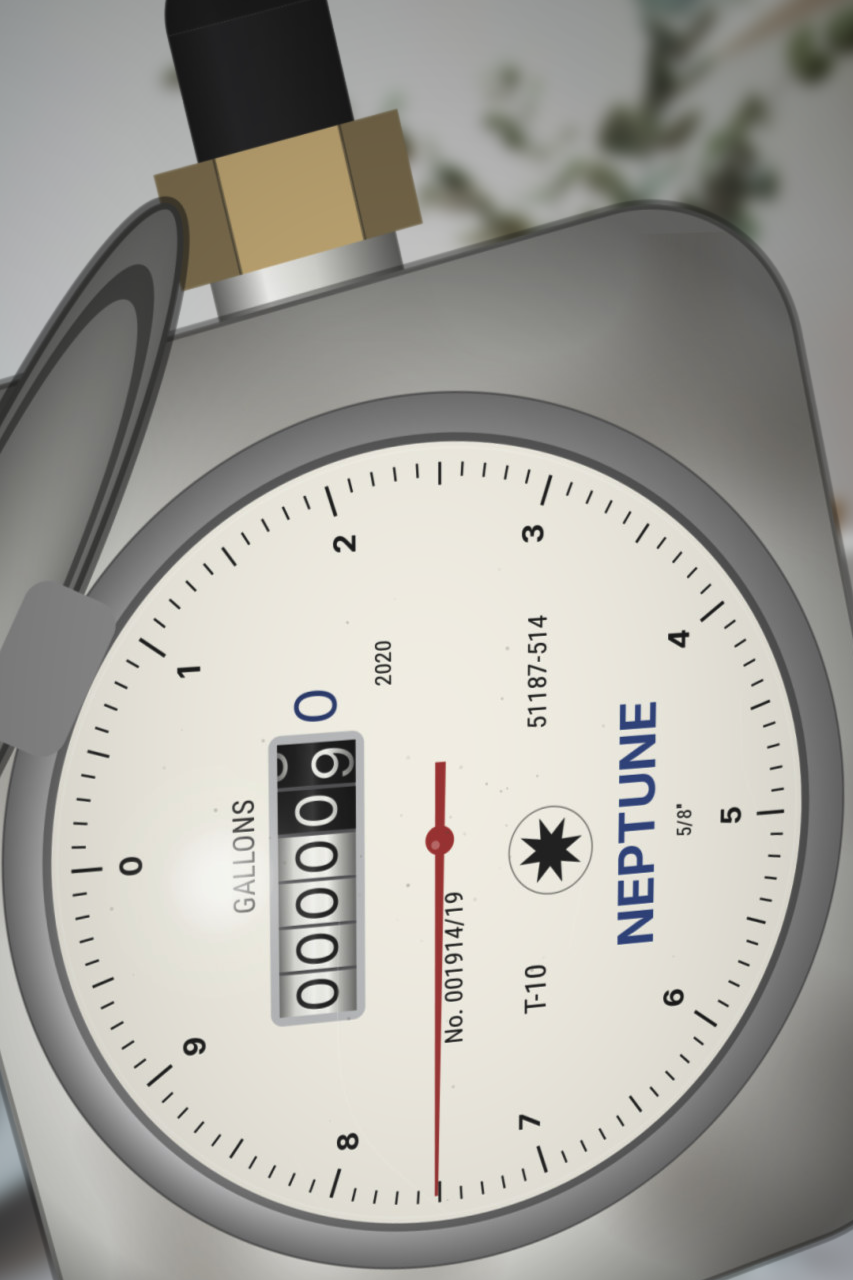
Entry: 87.5 (gal)
